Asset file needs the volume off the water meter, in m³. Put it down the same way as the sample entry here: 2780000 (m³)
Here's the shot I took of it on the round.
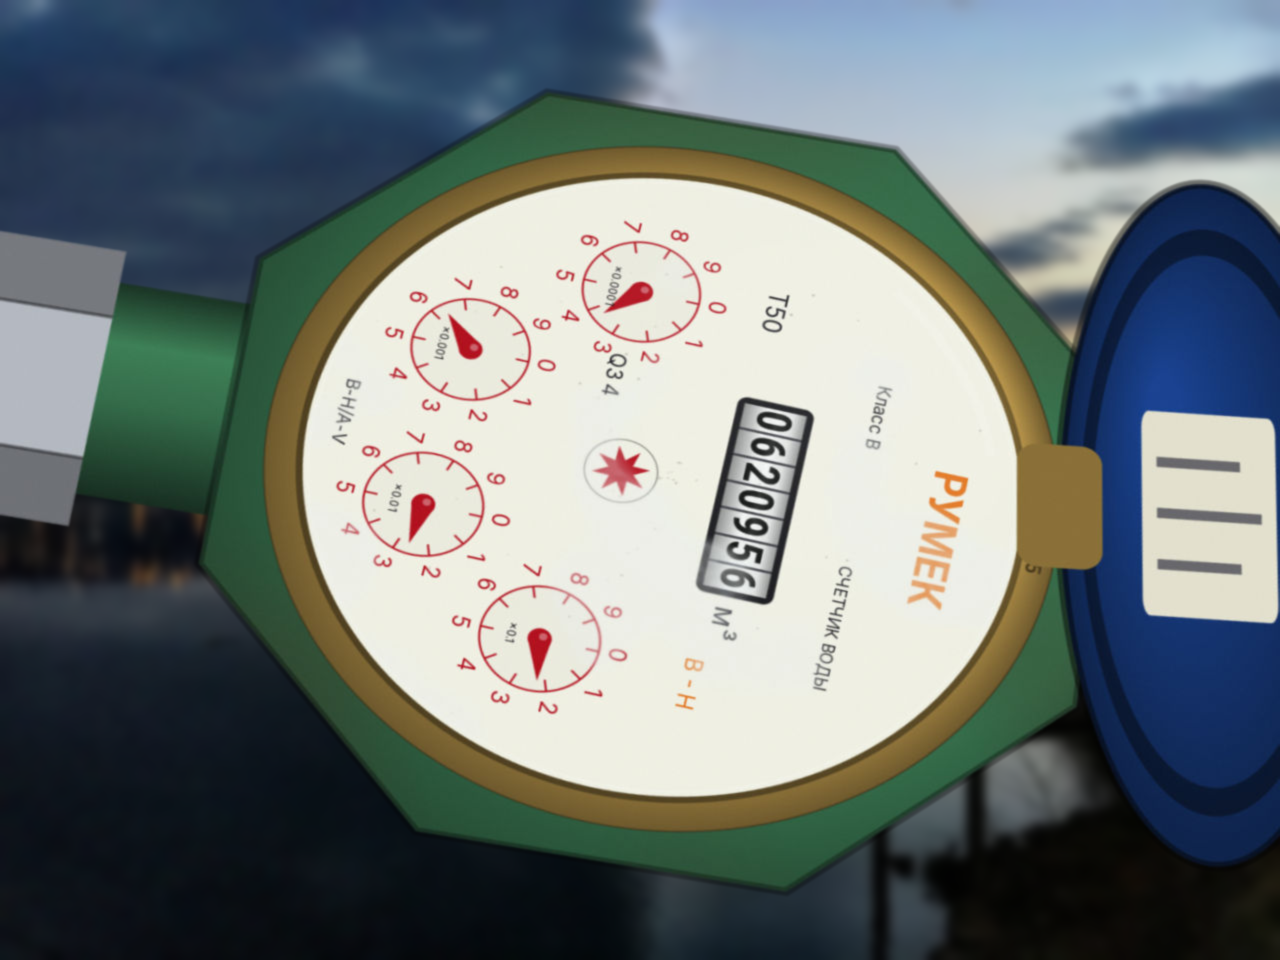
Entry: 620956.2263 (m³)
